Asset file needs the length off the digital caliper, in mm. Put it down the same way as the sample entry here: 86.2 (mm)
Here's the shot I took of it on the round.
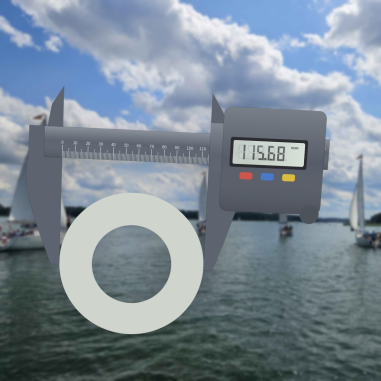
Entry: 115.68 (mm)
